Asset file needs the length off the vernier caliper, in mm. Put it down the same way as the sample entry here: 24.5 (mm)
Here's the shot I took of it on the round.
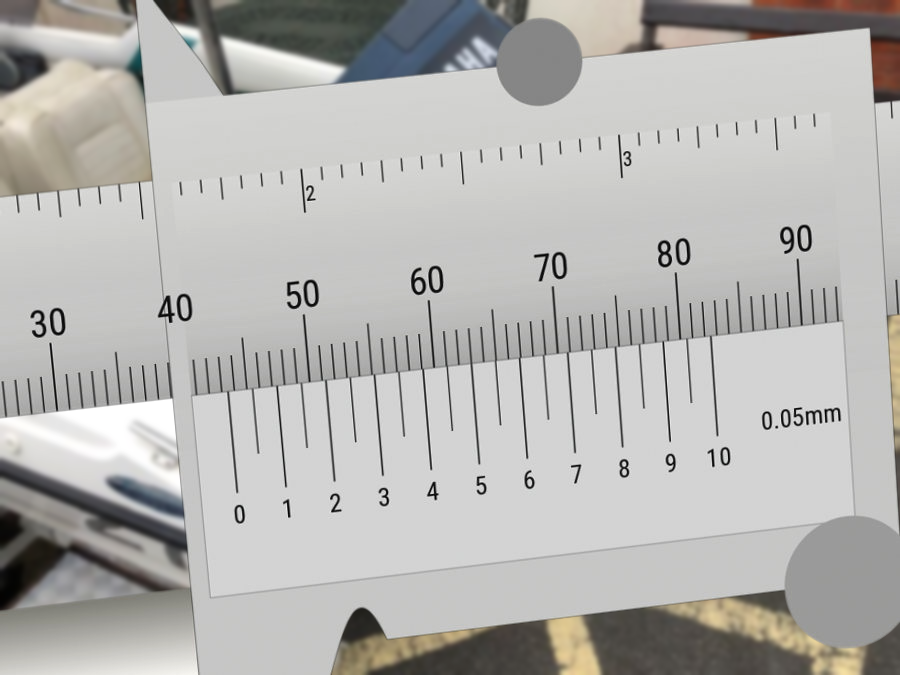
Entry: 43.5 (mm)
